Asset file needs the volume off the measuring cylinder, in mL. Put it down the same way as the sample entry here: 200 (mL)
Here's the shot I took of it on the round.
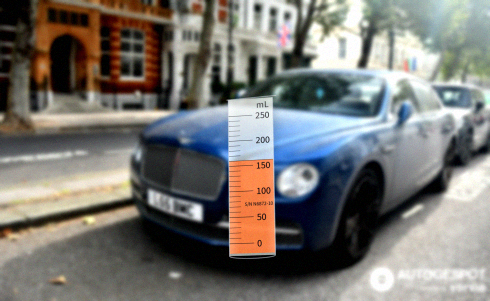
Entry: 160 (mL)
